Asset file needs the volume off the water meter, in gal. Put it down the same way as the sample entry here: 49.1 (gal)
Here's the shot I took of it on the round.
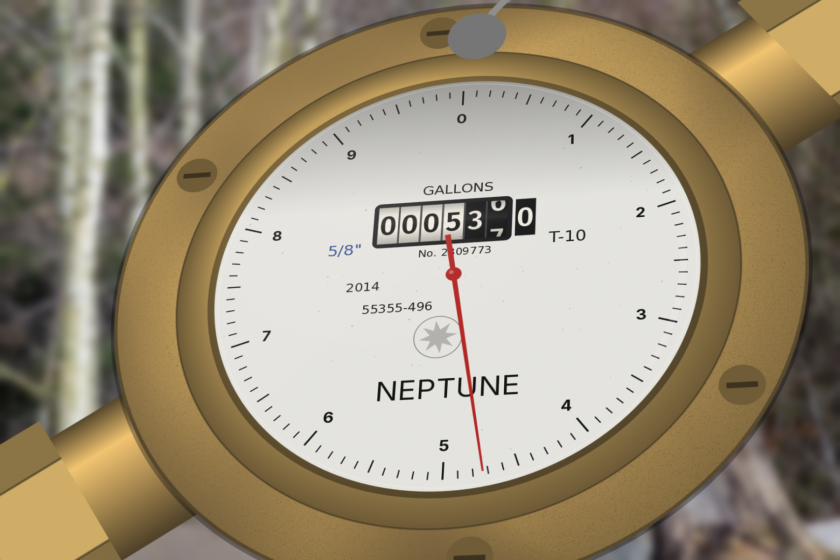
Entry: 5364.7 (gal)
